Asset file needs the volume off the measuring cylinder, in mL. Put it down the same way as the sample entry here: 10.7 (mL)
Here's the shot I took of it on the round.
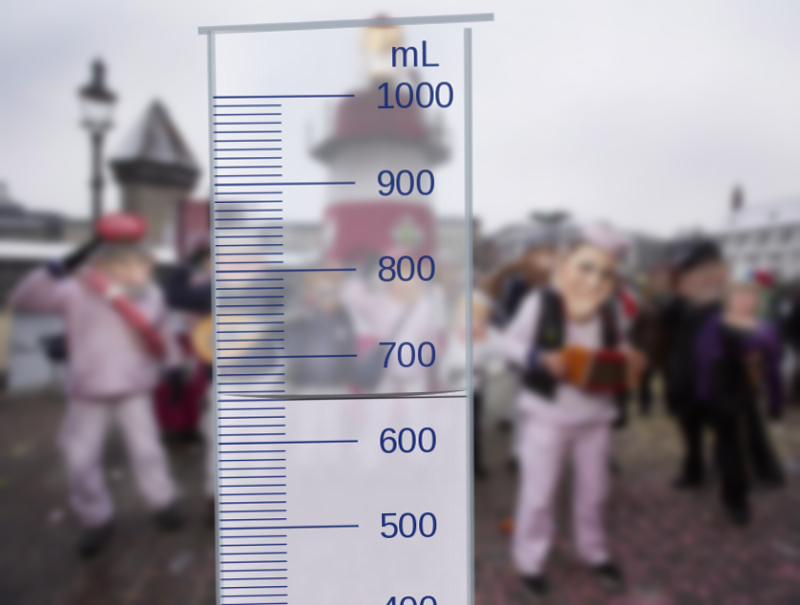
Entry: 650 (mL)
